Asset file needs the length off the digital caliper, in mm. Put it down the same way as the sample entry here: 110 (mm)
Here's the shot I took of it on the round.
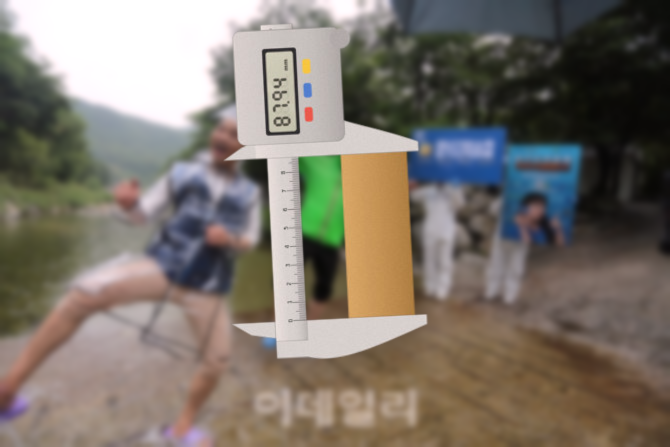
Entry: 87.94 (mm)
